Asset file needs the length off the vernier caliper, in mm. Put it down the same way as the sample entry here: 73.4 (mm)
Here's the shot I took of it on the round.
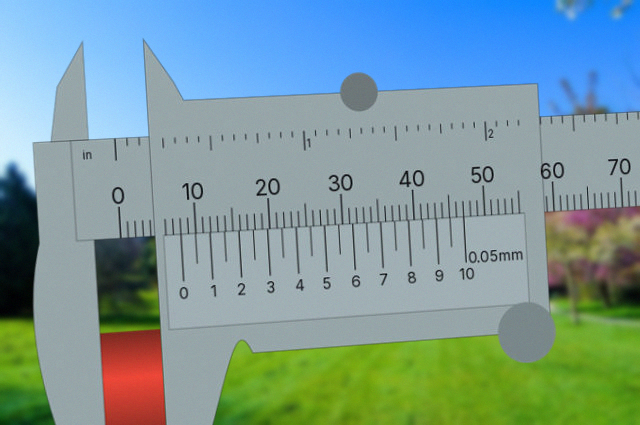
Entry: 8.0 (mm)
